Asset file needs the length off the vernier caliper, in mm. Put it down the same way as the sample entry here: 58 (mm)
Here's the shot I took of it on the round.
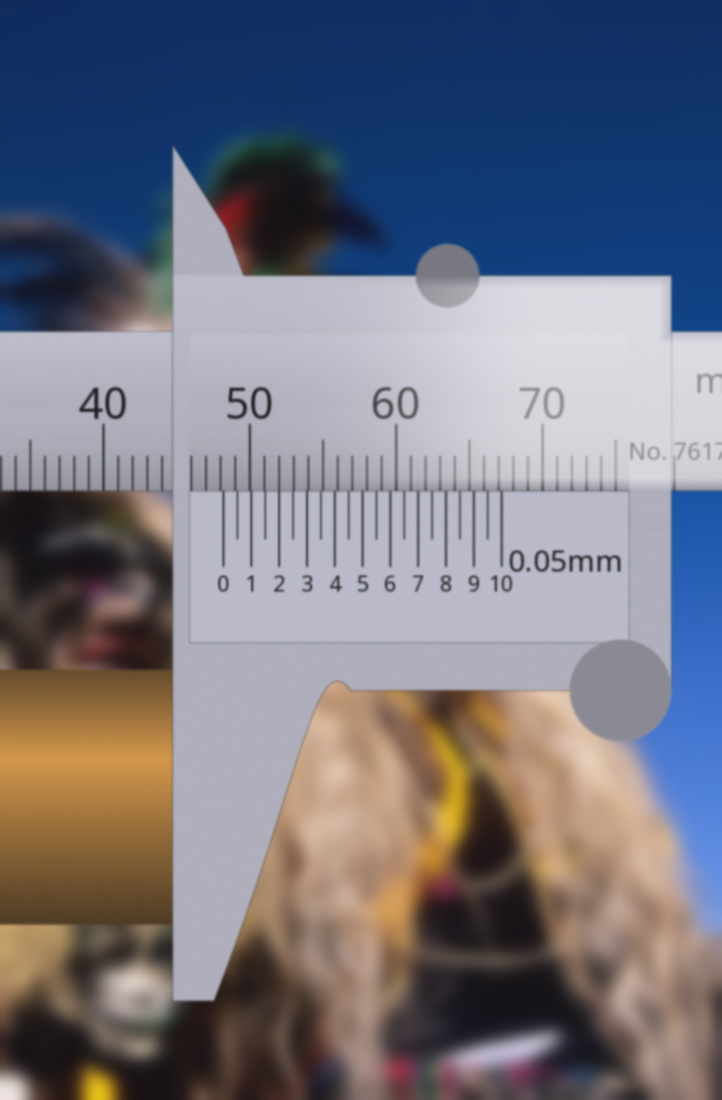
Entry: 48.2 (mm)
